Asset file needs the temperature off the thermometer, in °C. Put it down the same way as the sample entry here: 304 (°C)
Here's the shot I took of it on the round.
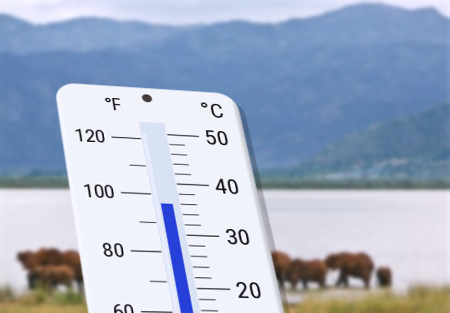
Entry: 36 (°C)
